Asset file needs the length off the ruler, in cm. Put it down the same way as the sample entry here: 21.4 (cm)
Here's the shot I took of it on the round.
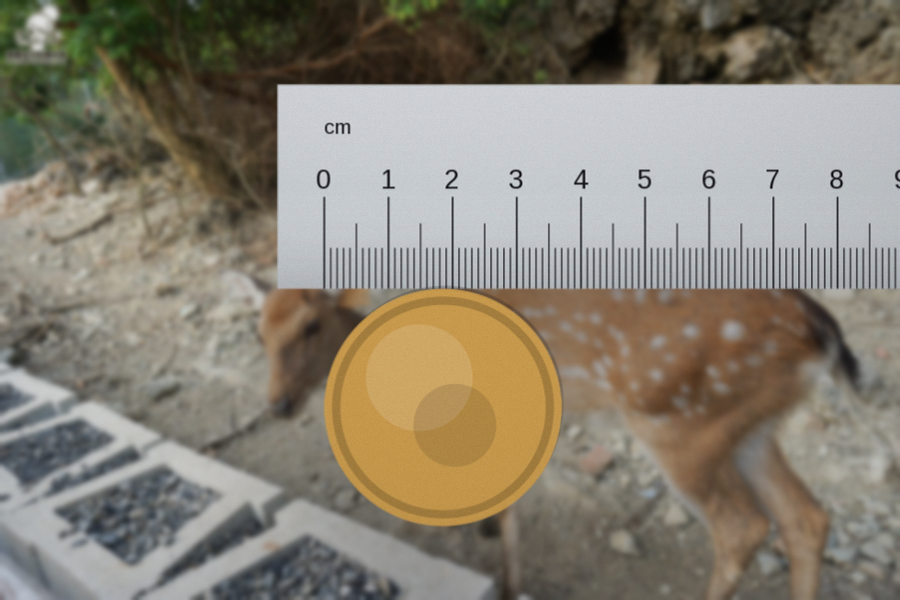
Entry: 3.7 (cm)
